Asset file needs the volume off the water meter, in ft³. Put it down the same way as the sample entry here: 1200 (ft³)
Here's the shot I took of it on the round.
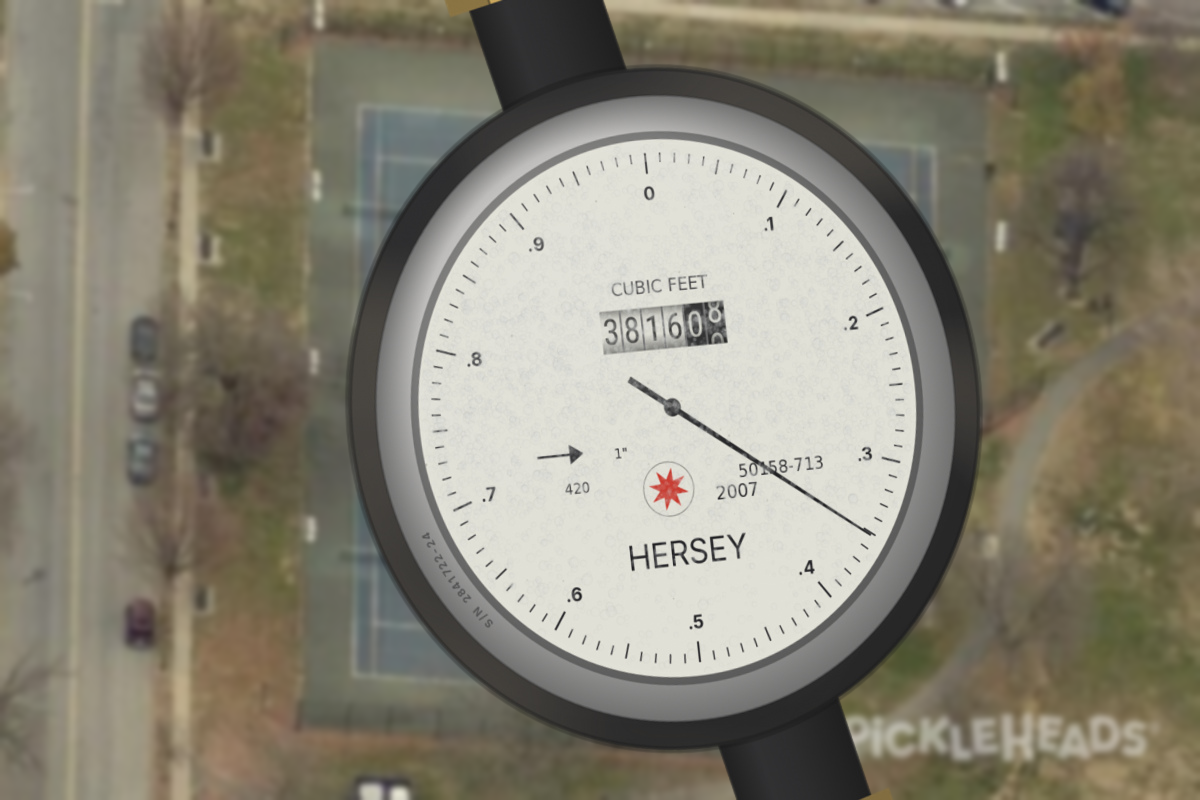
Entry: 381608.35 (ft³)
